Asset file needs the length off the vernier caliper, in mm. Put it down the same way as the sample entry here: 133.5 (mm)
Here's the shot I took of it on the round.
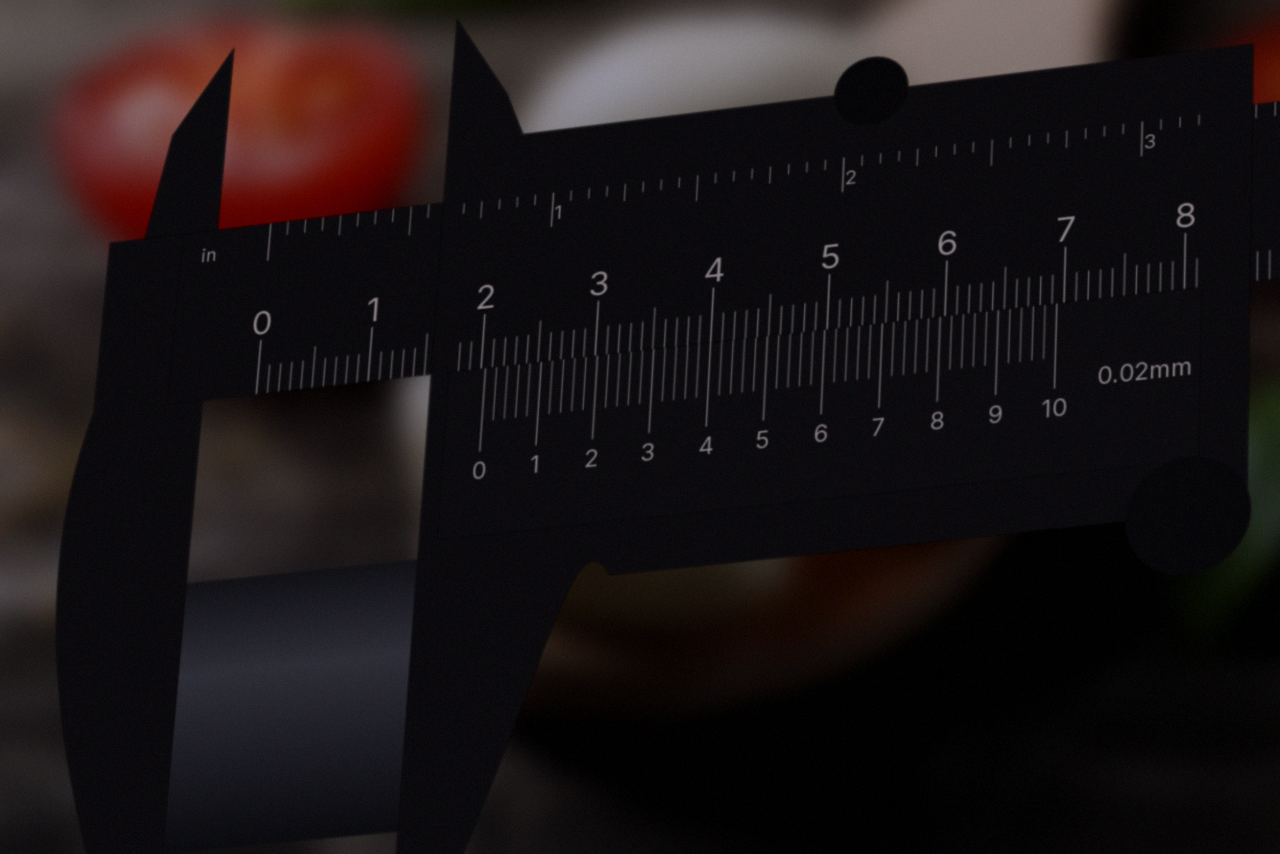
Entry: 20.4 (mm)
